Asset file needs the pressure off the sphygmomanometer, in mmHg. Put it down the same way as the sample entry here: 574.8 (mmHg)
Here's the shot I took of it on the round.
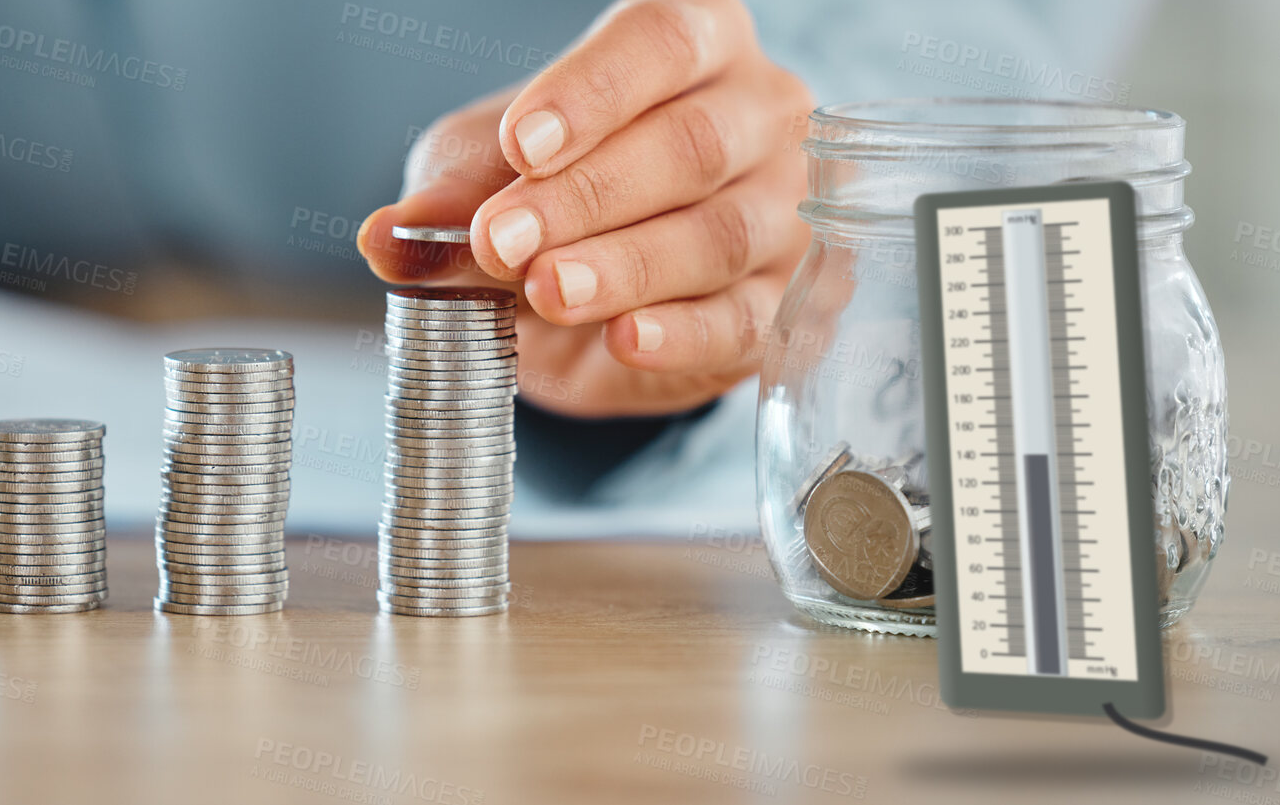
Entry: 140 (mmHg)
